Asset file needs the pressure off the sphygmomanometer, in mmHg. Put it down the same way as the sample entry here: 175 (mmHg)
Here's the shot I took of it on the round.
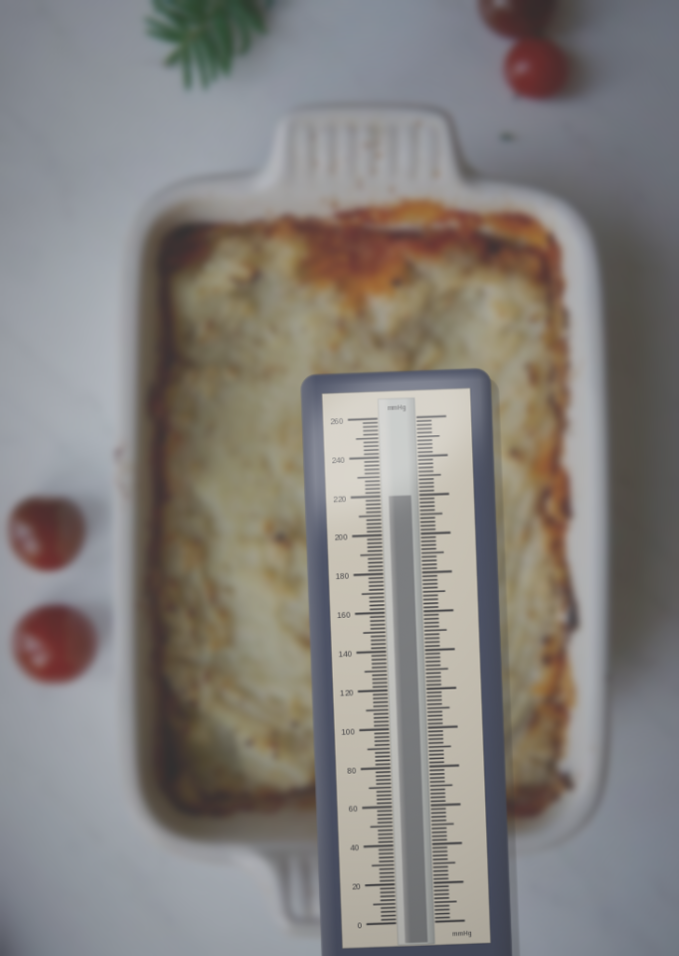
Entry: 220 (mmHg)
